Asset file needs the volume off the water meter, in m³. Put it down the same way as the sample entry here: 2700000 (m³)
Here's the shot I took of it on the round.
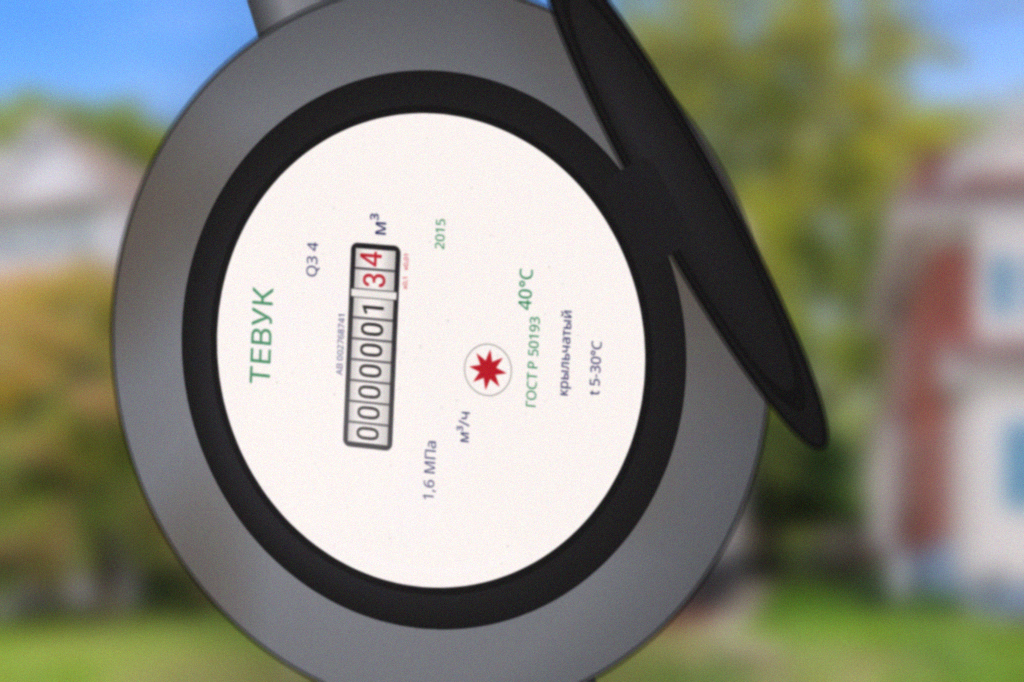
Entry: 1.34 (m³)
